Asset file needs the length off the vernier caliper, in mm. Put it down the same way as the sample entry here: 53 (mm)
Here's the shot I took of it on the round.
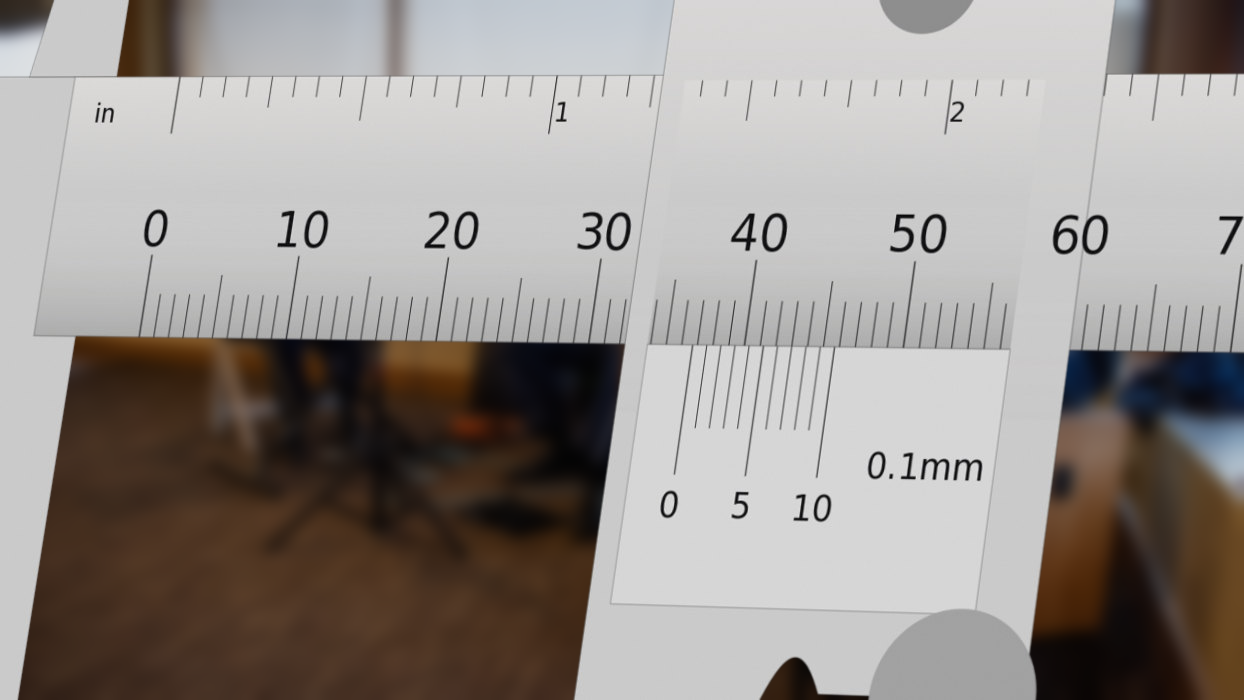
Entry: 36.7 (mm)
